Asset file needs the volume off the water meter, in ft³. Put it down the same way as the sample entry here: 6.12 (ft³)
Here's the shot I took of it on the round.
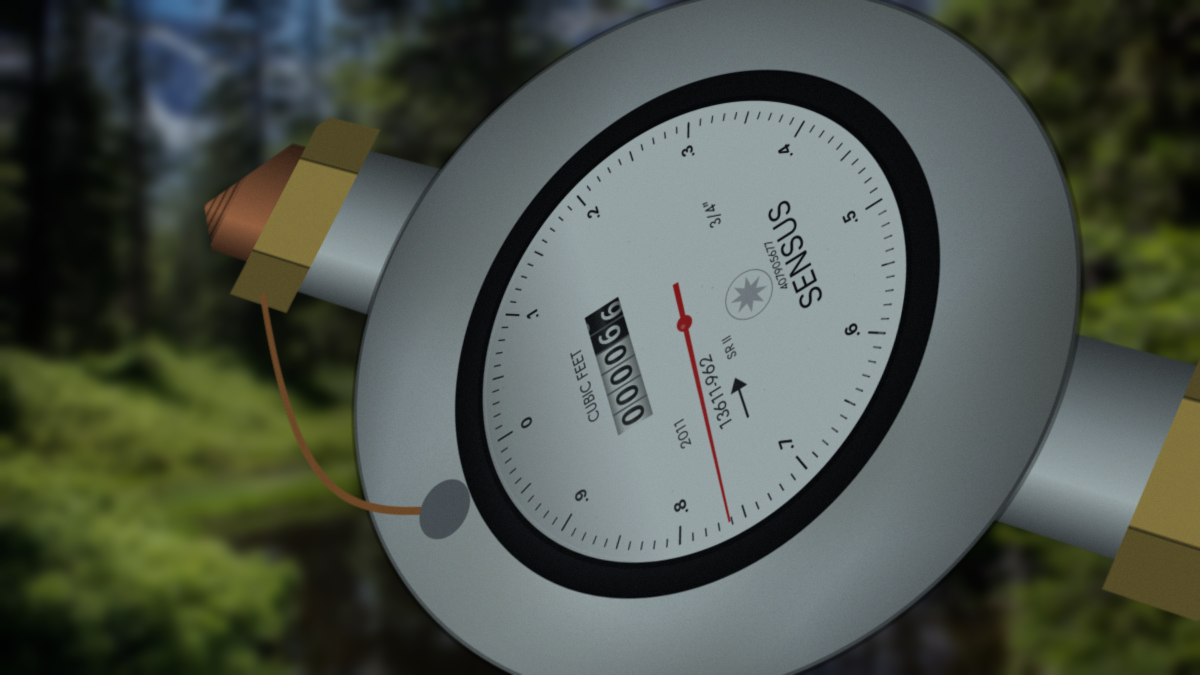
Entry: 65.76 (ft³)
